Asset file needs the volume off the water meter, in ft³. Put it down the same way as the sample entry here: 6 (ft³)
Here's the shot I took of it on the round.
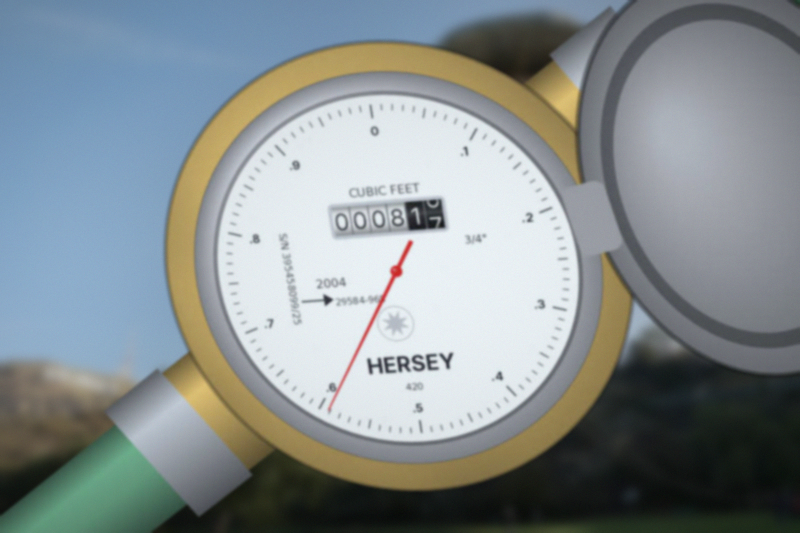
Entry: 816.59 (ft³)
